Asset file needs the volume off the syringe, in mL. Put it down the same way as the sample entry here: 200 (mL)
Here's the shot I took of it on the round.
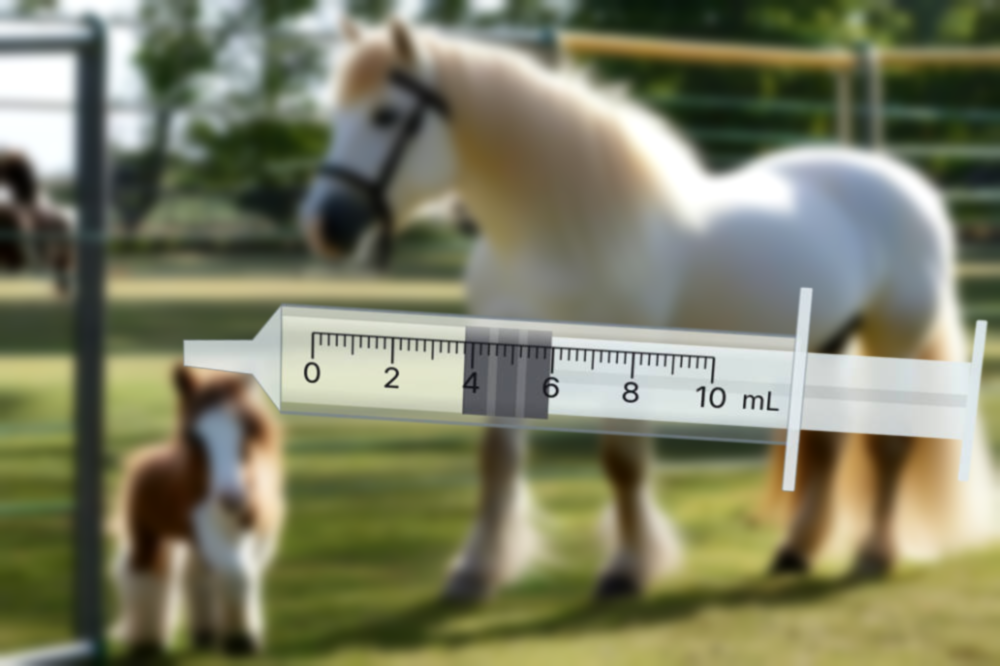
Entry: 3.8 (mL)
